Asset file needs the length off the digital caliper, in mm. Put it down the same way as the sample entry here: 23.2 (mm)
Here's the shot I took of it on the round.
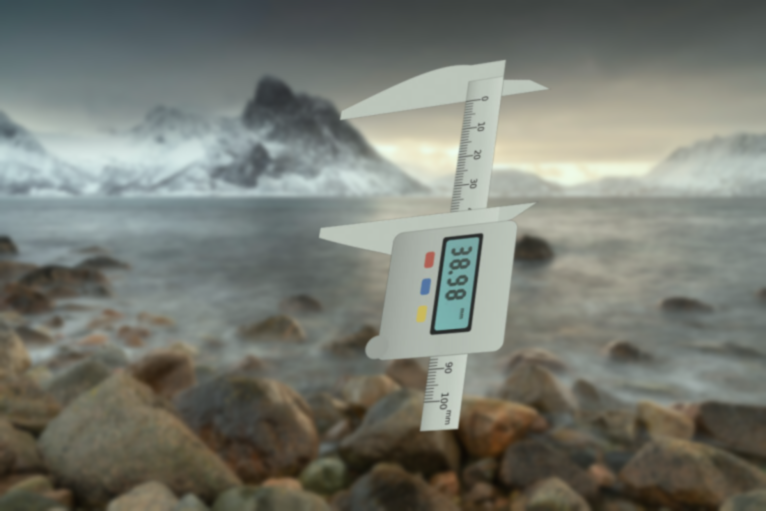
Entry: 38.98 (mm)
